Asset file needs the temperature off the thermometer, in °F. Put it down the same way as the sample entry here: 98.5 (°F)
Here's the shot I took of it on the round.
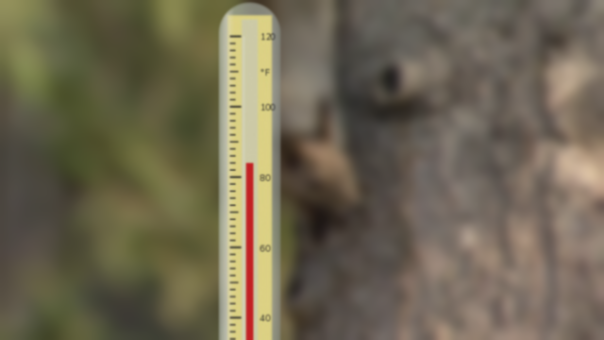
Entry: 84 (°F)
